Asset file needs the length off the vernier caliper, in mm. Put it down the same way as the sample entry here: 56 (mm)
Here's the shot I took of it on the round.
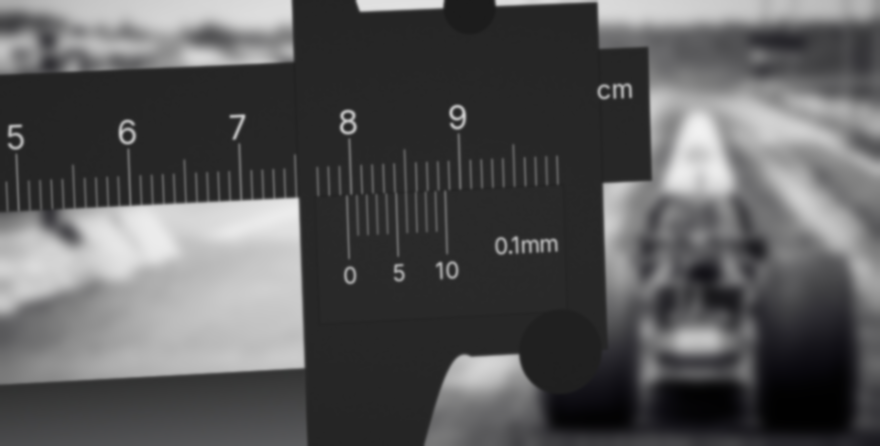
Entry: 79.6 (mm)
